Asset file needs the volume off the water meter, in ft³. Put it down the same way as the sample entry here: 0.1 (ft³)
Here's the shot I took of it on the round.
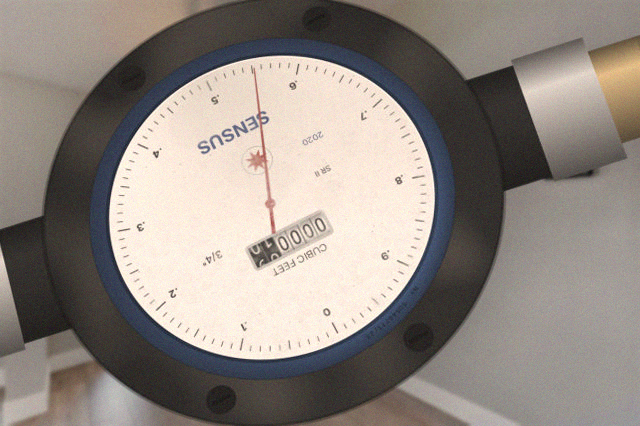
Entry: 9.55 (ft³)
